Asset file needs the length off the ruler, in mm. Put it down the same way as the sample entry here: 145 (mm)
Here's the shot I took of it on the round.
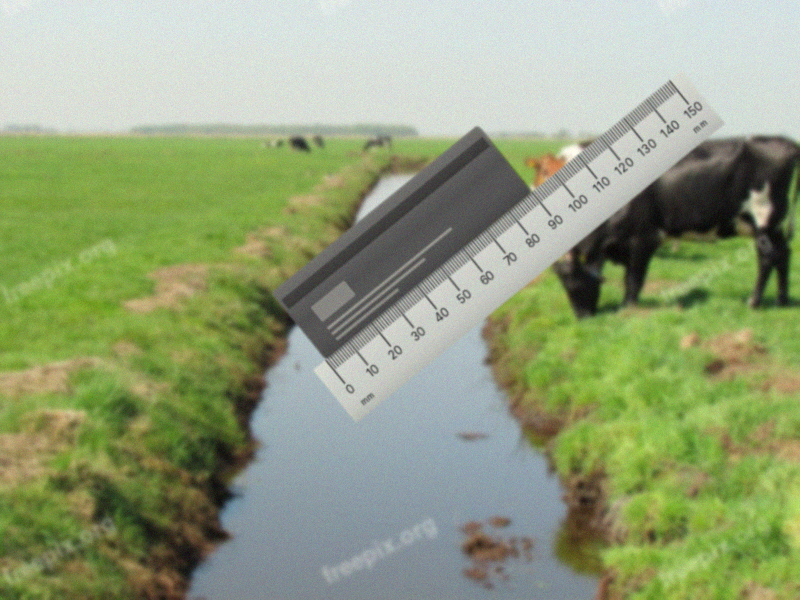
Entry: 90 (mm)
